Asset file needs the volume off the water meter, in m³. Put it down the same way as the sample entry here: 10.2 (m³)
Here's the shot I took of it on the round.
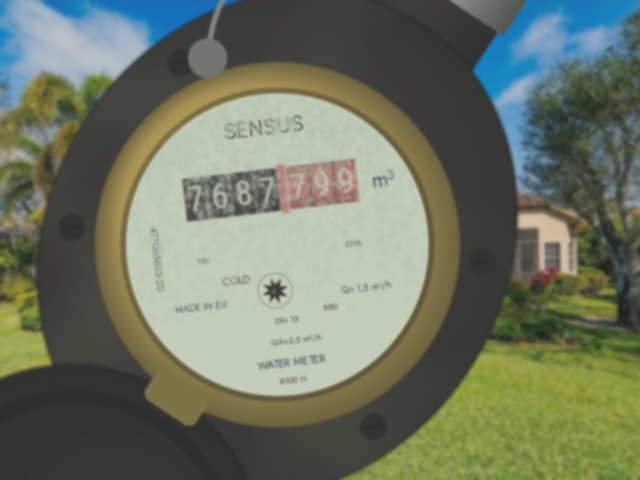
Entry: 7687.799 (m³)
